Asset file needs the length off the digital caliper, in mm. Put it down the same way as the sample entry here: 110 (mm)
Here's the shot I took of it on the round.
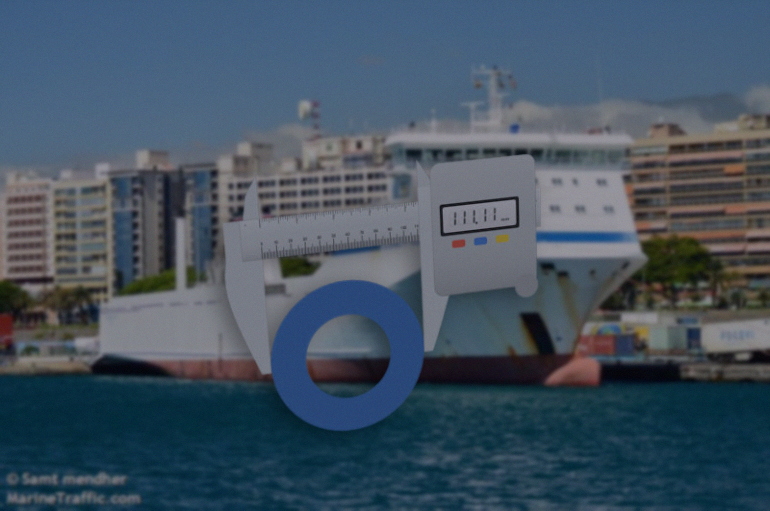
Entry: 111.11 (mm)
